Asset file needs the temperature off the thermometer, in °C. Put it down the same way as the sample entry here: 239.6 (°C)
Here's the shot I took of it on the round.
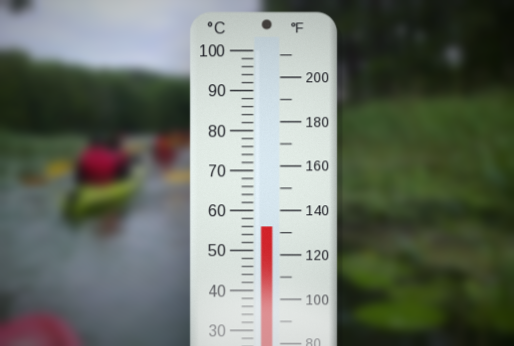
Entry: 56 (°C)
